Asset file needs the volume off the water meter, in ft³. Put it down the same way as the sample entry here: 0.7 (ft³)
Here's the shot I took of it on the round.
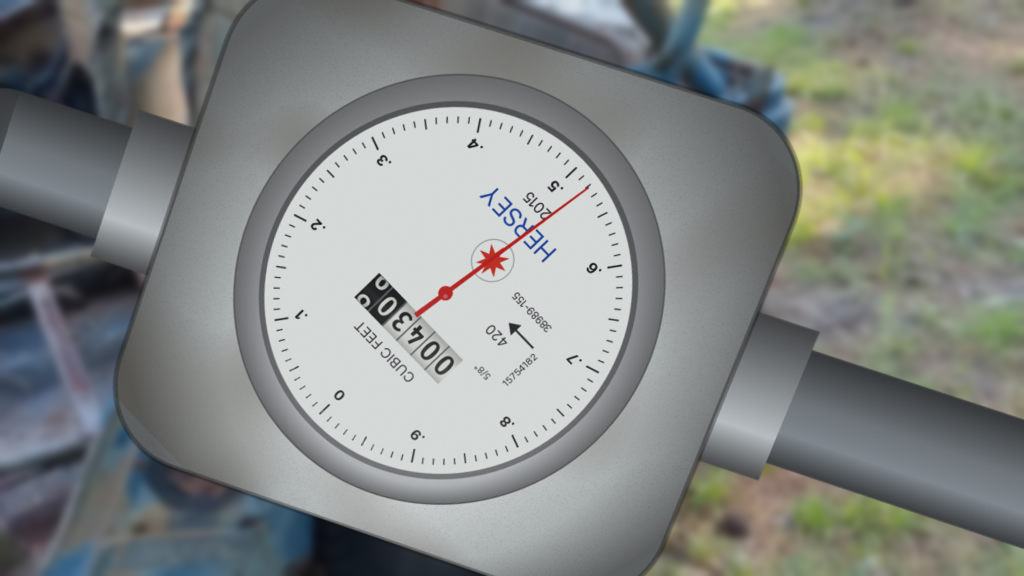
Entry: 4308.52 (ft³)
